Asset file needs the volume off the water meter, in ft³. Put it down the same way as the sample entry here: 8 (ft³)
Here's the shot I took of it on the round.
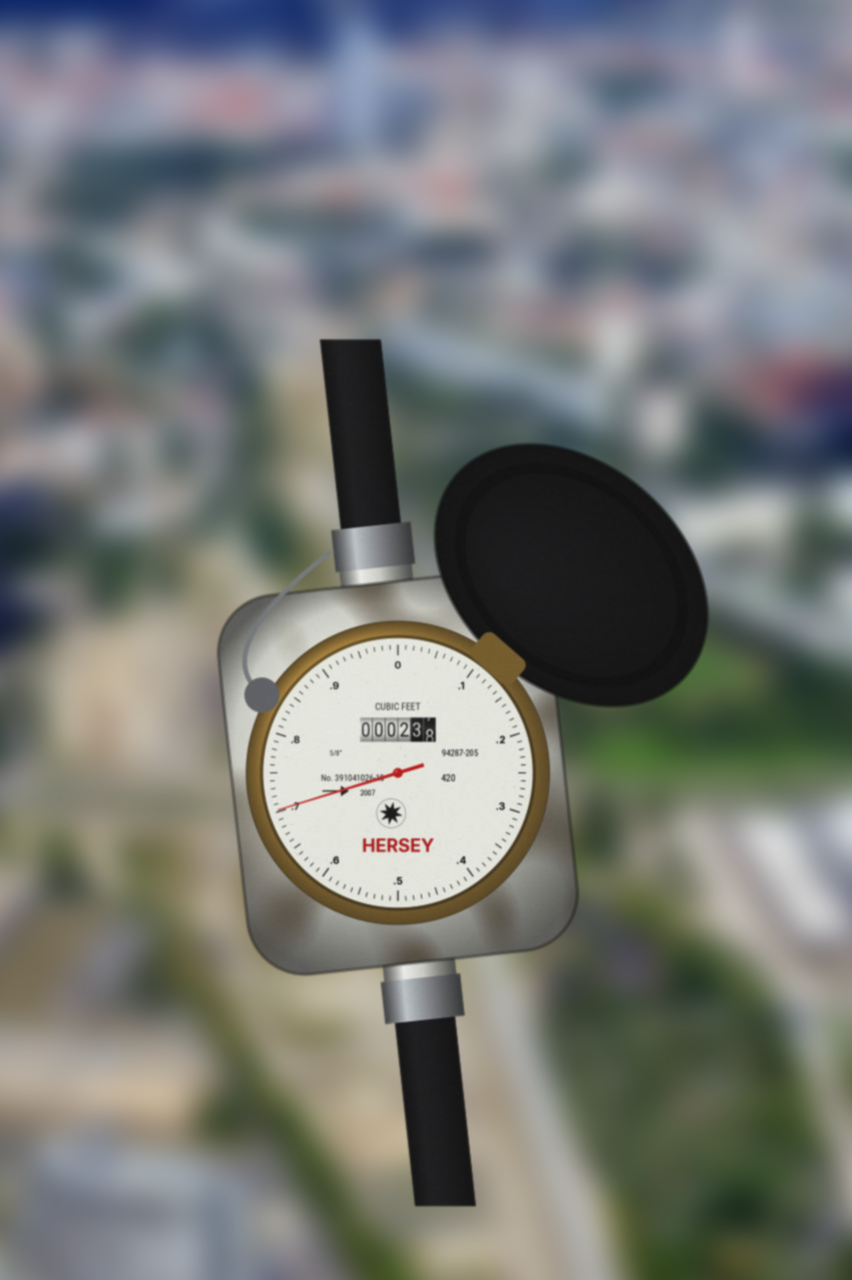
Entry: 237.70 (ft³)
